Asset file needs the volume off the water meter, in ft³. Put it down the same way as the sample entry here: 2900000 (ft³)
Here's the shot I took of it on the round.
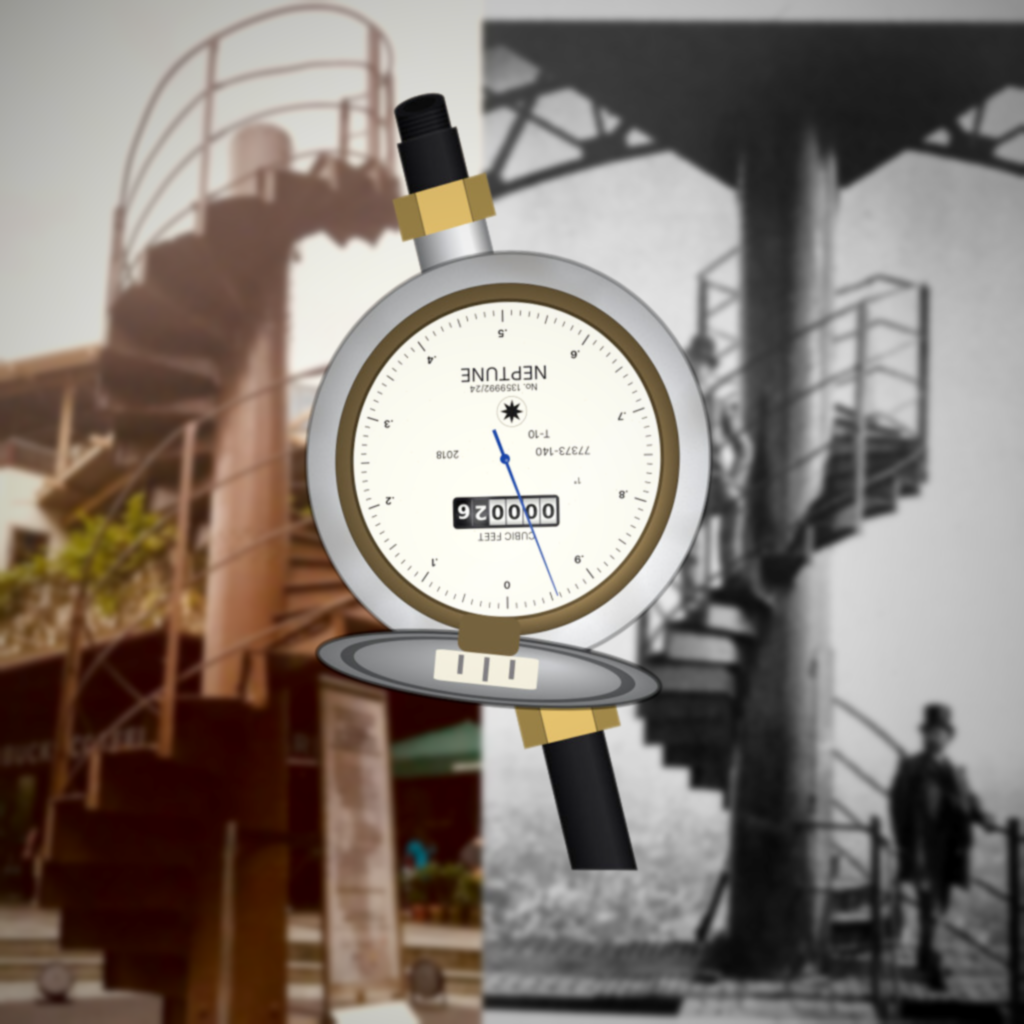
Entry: 25.94 (ft³)
